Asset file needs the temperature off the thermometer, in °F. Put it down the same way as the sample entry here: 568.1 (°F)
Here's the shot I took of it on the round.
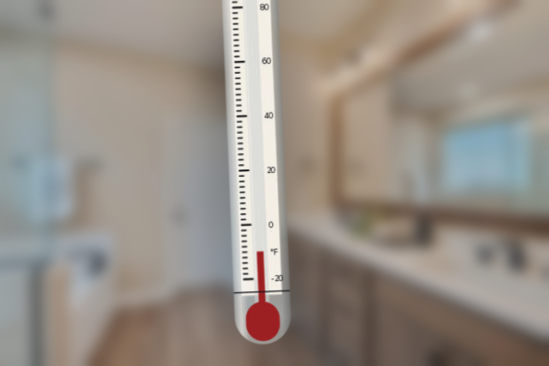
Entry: -10 (°F)
